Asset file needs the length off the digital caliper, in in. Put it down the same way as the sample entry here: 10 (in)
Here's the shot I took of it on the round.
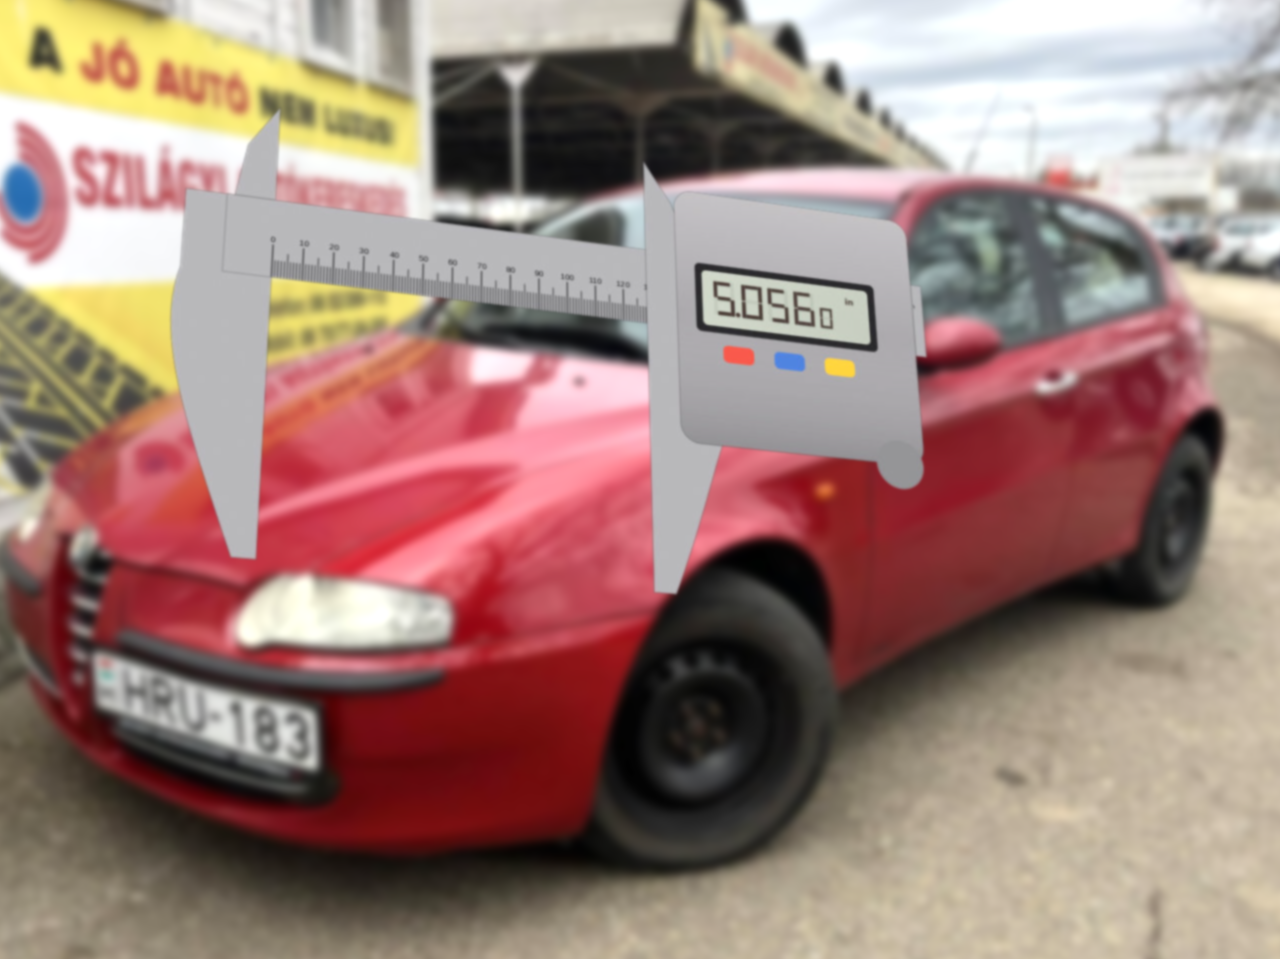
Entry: 5.0560 (in)
